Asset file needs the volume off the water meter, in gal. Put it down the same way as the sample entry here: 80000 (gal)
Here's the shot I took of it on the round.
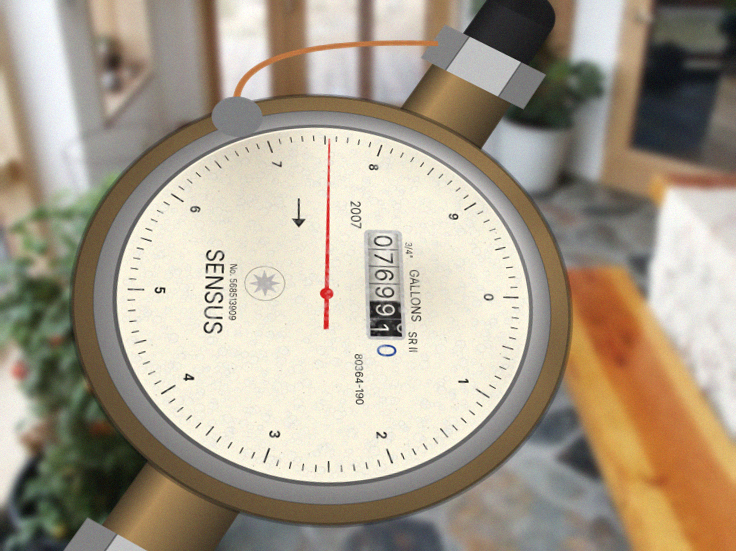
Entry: 769907.5 (gal)
